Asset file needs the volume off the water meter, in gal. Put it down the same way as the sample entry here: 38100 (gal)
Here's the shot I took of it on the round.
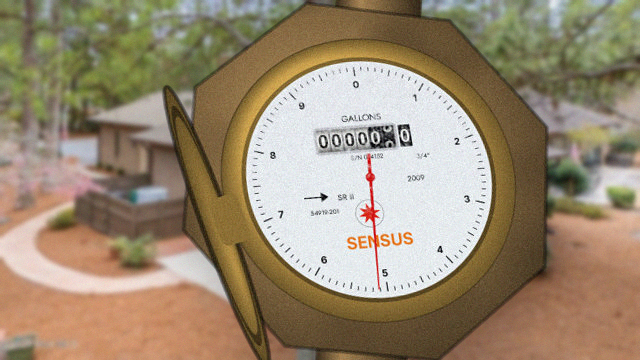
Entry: 85.1 (gal)
